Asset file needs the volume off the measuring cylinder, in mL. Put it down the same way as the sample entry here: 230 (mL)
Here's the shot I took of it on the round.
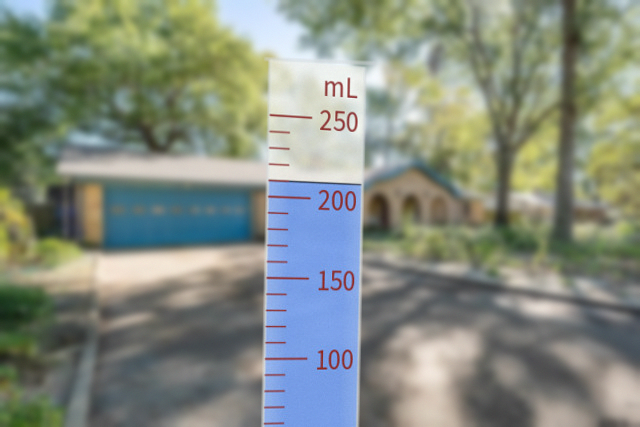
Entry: 210 (mL)
